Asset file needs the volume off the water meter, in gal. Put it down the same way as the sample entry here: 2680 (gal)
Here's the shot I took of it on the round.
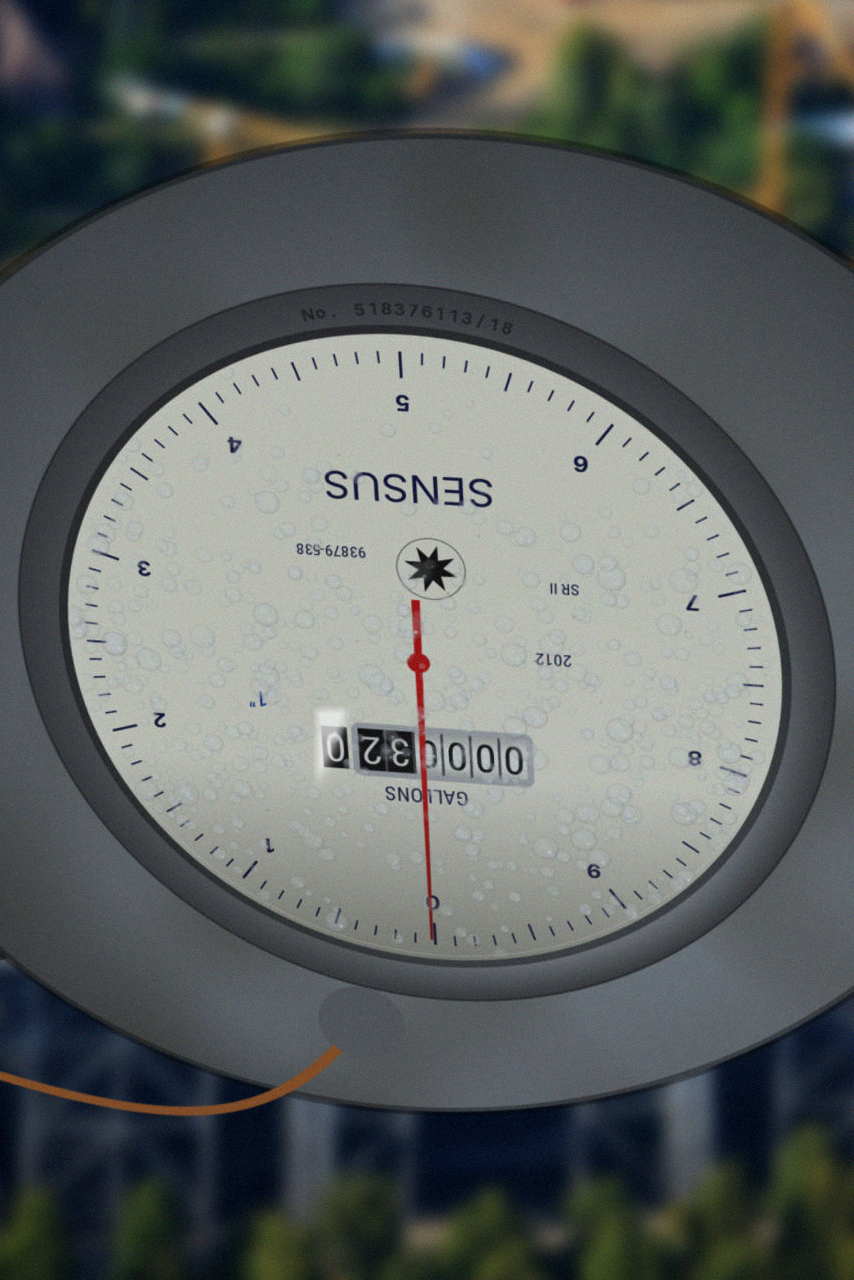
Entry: 320.0 (gal)
